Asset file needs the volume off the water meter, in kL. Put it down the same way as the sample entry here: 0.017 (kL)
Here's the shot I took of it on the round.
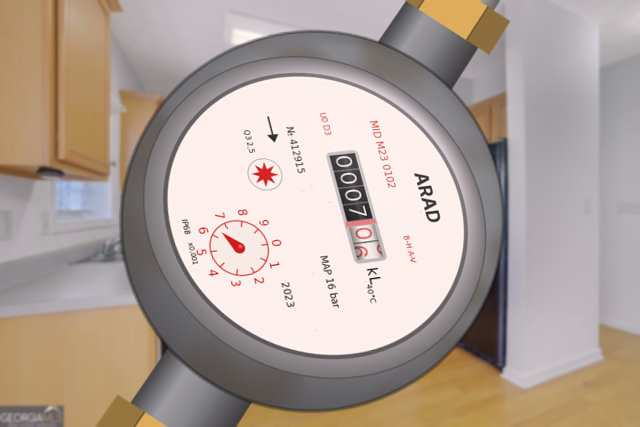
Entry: 7.056 (kL)
